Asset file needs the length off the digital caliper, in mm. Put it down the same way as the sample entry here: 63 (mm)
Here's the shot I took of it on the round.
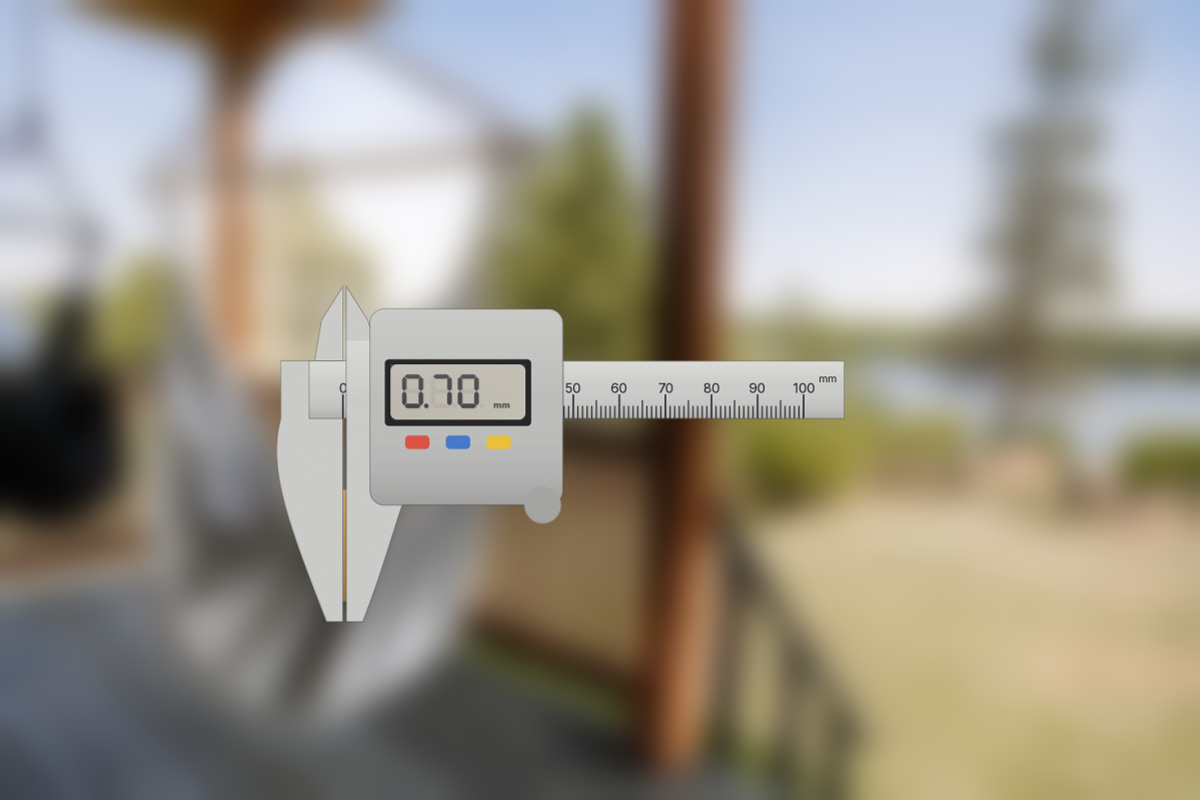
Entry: 0.70 (mm)
